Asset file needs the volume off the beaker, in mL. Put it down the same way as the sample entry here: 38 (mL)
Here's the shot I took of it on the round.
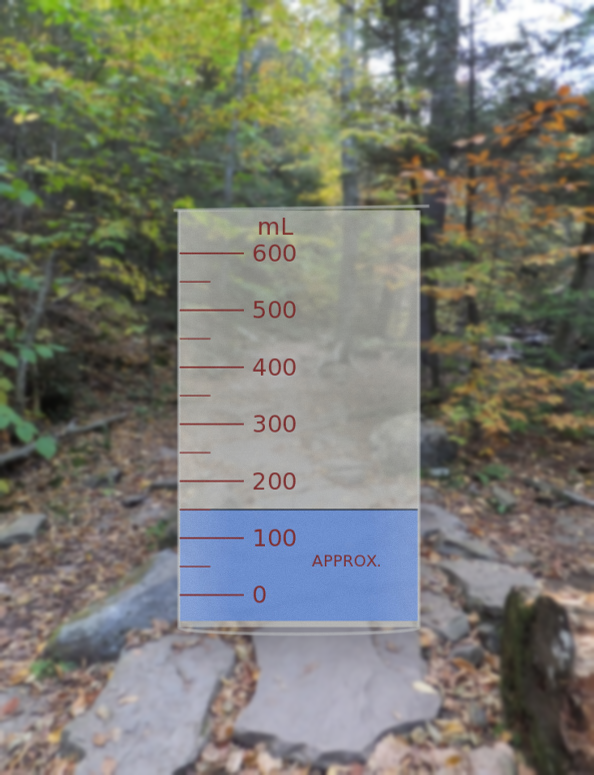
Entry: 150 (mL)
